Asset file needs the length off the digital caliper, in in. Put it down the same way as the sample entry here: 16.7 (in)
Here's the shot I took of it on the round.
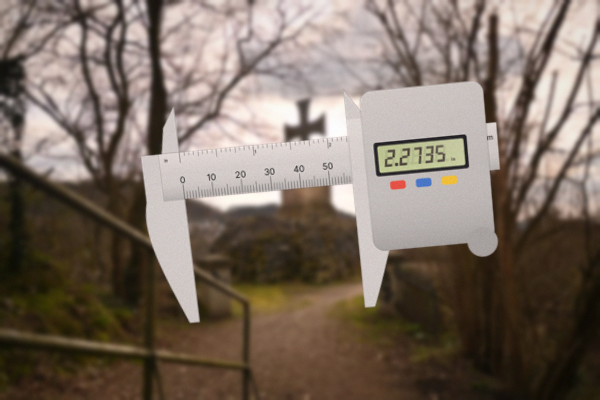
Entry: 2.2735 (in)
